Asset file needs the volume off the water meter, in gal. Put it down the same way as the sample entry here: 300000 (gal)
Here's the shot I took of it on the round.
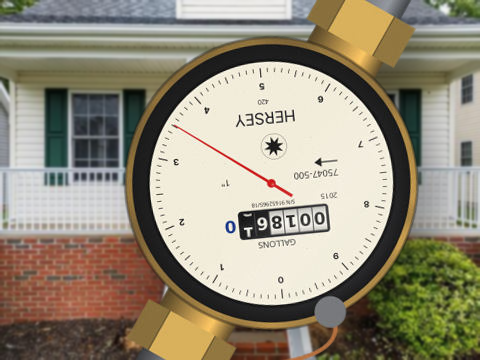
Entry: 18613.5 (gal)
